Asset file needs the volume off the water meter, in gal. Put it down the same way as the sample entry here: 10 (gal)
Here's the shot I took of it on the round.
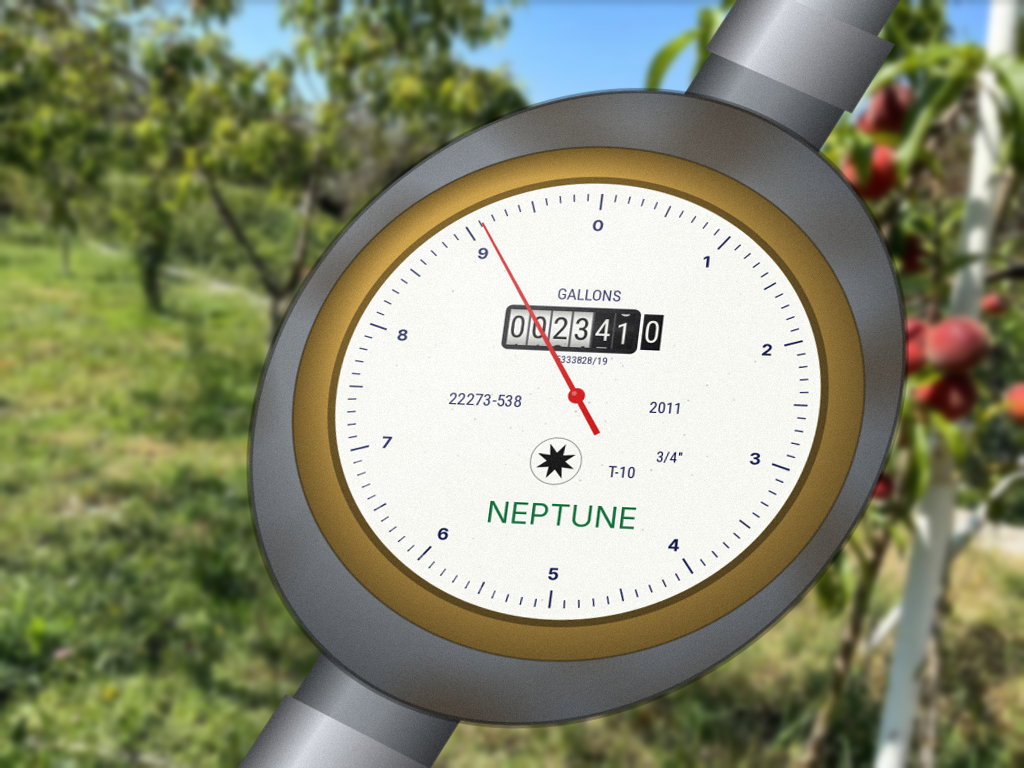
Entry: 23409.1 (gal)
